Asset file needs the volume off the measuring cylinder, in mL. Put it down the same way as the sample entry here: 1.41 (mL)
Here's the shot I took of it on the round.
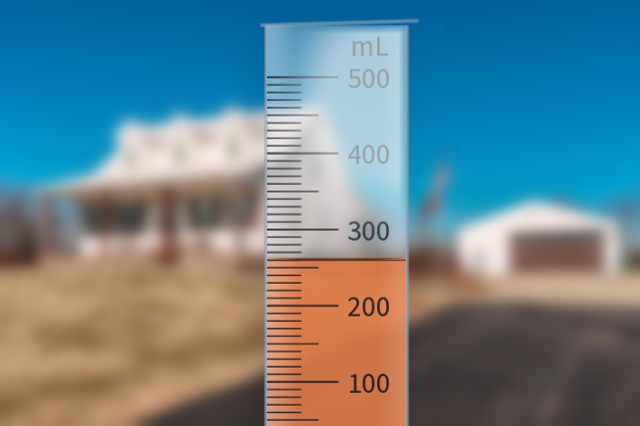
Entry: 260 (mL)
